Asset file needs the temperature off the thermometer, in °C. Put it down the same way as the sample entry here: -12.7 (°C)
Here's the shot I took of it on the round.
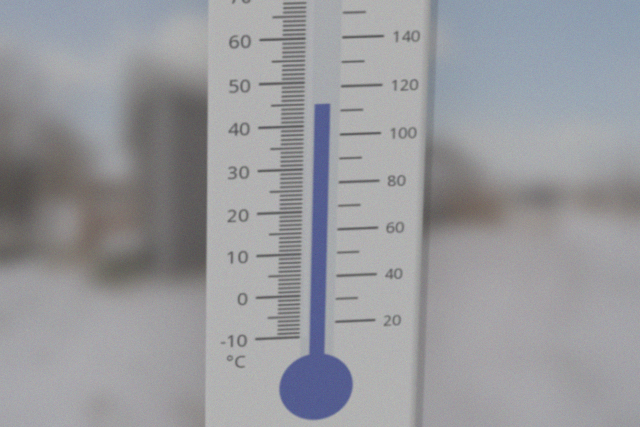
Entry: 45 (°C)
